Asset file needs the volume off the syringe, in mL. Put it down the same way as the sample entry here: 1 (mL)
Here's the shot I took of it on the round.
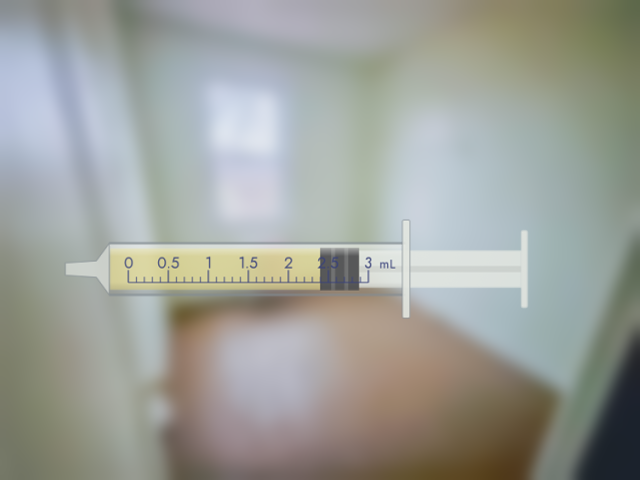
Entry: 2.4 (mL)
